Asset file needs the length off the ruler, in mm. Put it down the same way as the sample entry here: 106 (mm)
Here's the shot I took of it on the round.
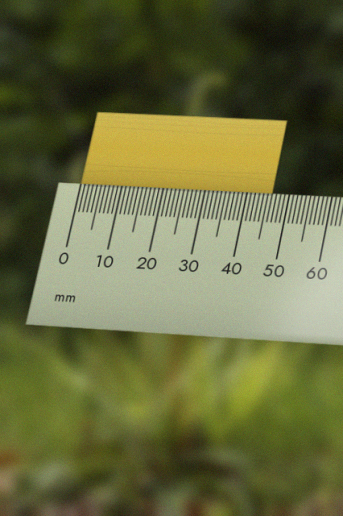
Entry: 46 (mm)
